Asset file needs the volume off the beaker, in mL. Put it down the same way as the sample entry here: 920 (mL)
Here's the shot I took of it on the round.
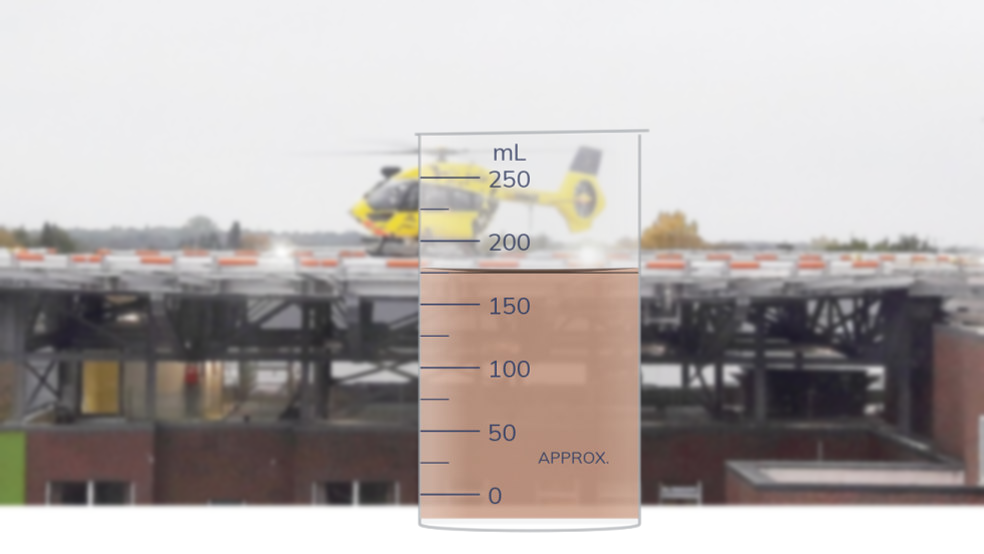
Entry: 175 (mL)
